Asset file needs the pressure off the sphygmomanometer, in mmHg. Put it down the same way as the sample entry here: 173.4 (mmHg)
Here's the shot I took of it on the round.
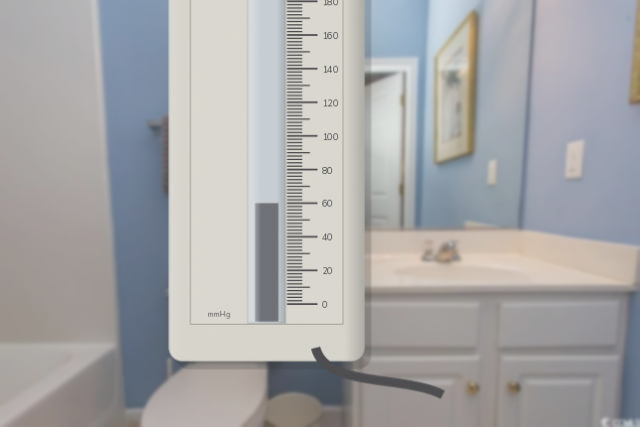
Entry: 60 (mmHg)
